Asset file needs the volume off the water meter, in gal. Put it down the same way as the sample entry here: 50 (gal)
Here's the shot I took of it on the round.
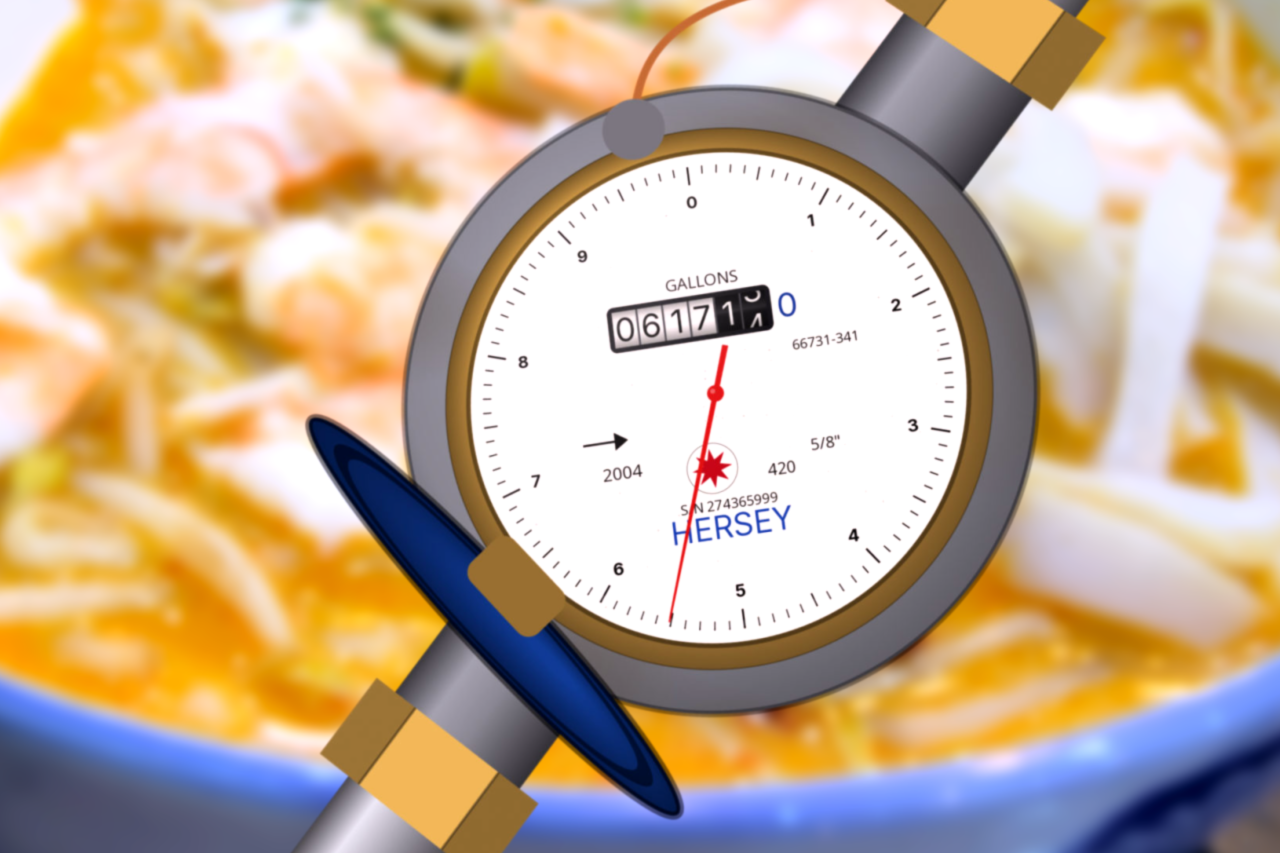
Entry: 617135.5 (gal)
